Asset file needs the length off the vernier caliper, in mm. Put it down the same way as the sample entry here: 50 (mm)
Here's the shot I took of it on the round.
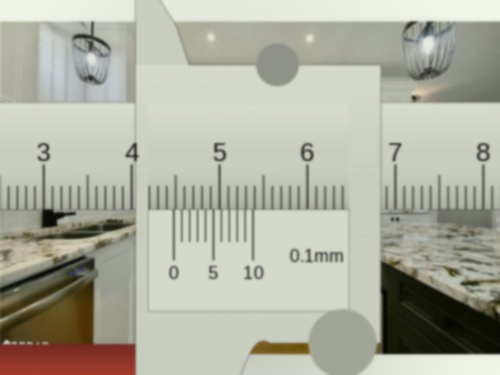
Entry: 44.8 (mm)
